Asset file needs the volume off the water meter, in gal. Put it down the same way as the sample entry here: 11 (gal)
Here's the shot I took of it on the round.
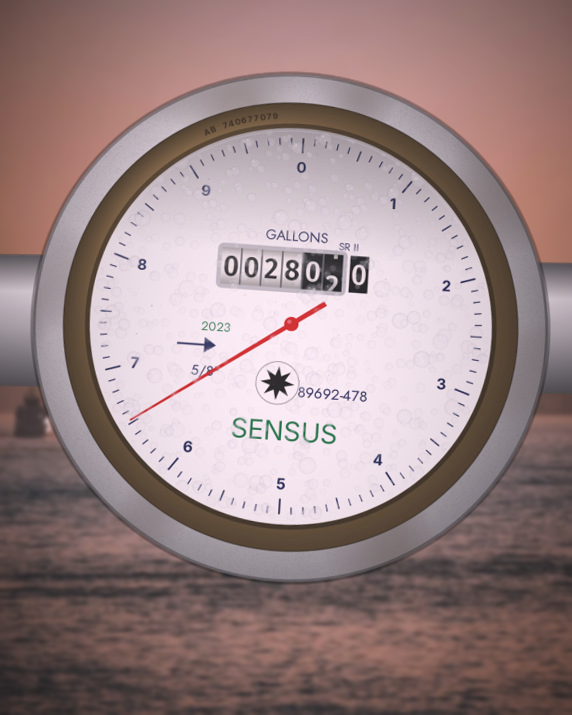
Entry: 28016.5 (gal)
